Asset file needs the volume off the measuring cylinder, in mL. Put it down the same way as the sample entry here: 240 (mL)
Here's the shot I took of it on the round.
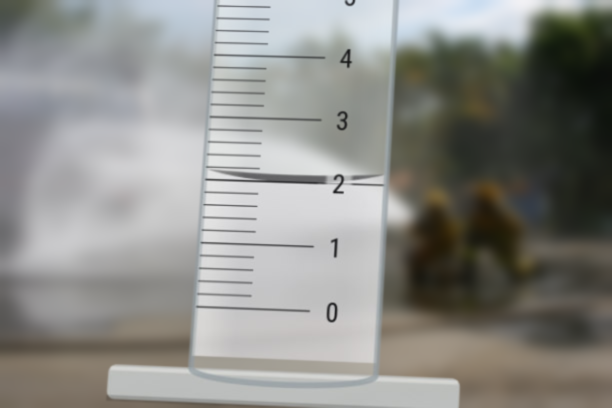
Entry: 2 (mL)
